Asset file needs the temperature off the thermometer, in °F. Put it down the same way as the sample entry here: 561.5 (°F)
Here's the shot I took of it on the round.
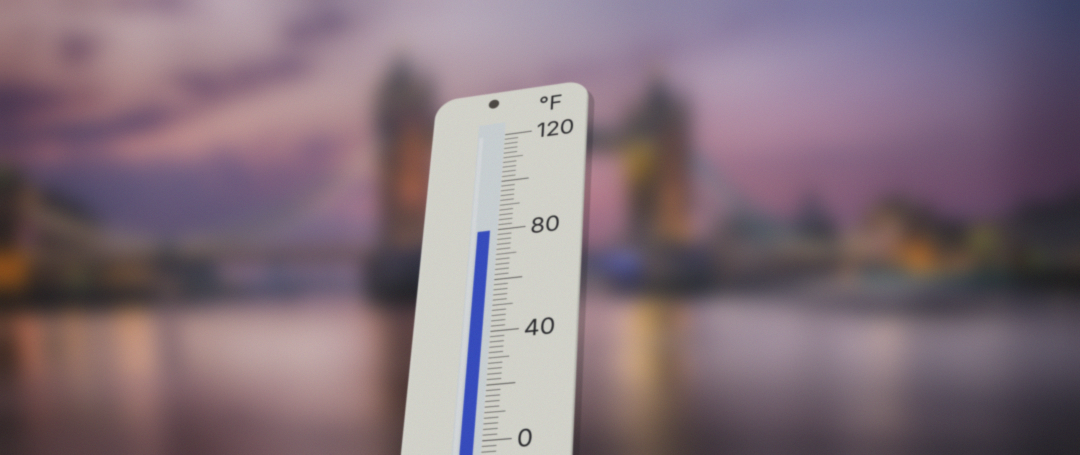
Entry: 80 (°F)
